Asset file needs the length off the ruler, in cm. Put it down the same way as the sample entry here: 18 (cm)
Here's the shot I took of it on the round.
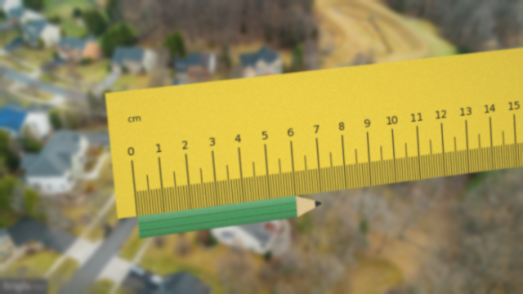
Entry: 7 (cm)
